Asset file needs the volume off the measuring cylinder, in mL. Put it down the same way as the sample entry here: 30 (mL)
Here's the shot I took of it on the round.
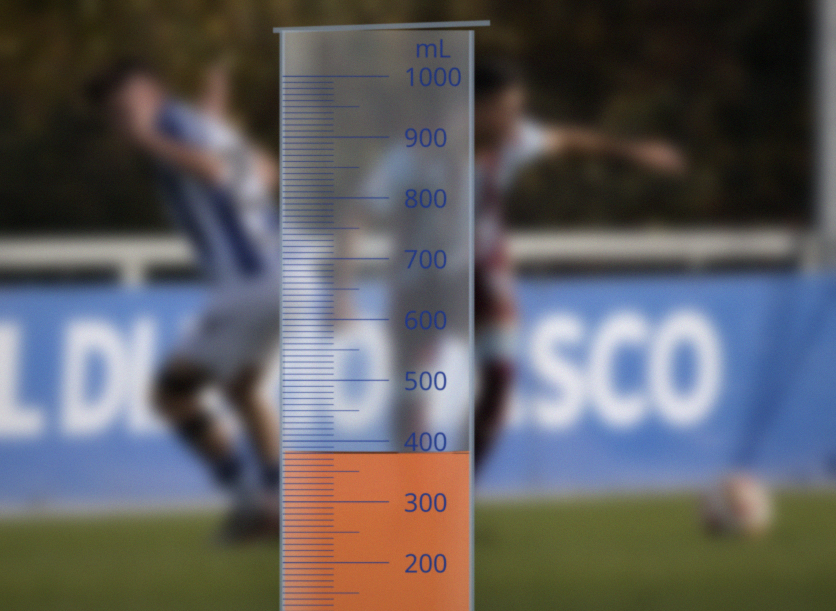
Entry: 380 (mL)
